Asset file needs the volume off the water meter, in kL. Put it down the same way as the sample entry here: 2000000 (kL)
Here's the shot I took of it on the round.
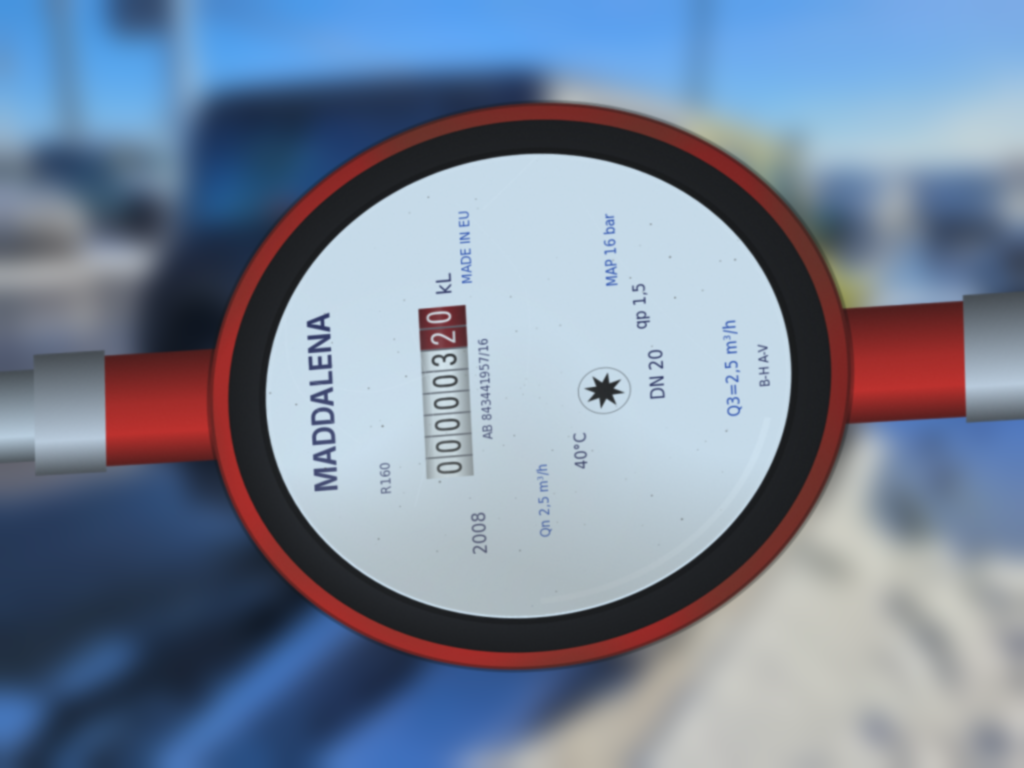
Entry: 3.20 (kL)
